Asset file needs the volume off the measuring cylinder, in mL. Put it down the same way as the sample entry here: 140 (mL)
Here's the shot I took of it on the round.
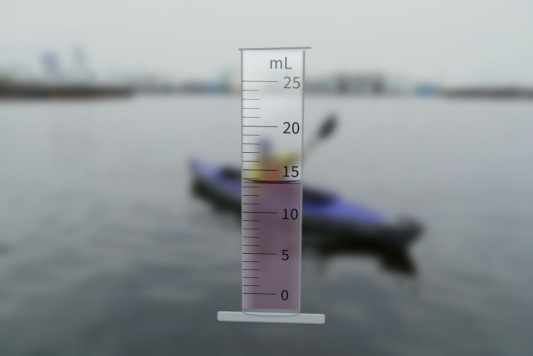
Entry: 13.5 (mL)
